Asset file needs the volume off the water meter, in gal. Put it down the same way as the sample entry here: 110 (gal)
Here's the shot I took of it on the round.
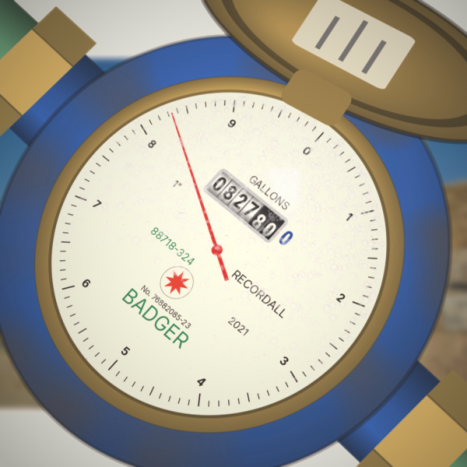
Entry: 827798.3 (gal)
